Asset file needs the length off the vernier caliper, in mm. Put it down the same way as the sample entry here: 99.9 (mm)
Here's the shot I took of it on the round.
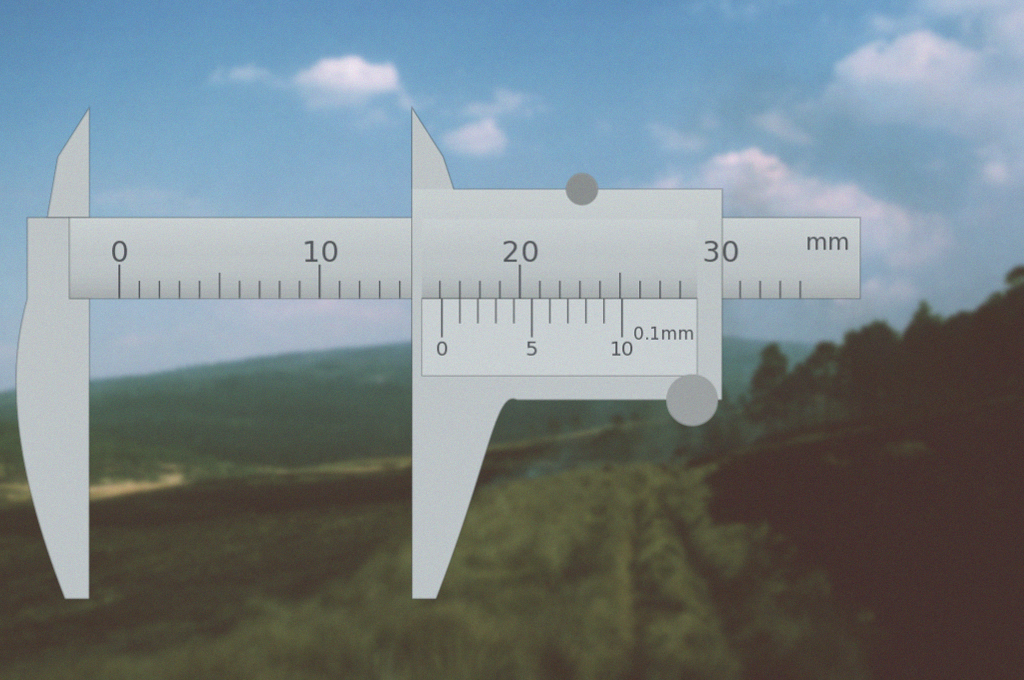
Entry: 16.1 (mm)
